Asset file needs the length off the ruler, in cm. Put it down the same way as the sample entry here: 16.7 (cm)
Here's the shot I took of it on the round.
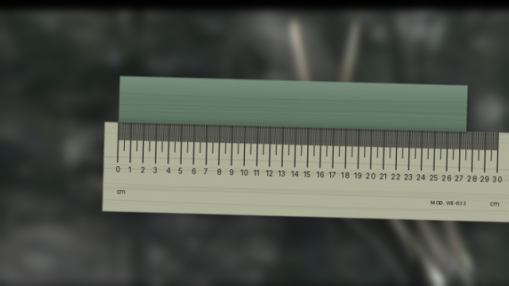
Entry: 27.5 (cm)
